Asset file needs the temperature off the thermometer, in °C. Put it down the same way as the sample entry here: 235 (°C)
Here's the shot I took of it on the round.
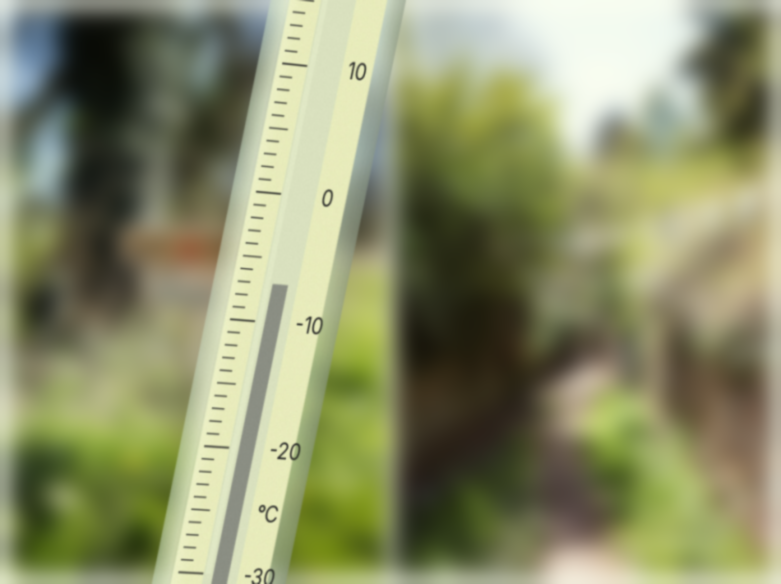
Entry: -7 (°C)
